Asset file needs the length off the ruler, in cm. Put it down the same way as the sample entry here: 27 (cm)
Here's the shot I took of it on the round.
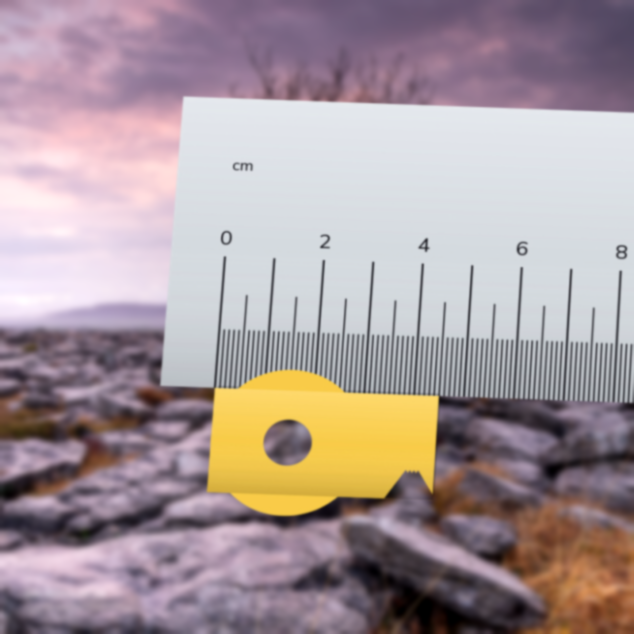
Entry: 4.5 (cm)
